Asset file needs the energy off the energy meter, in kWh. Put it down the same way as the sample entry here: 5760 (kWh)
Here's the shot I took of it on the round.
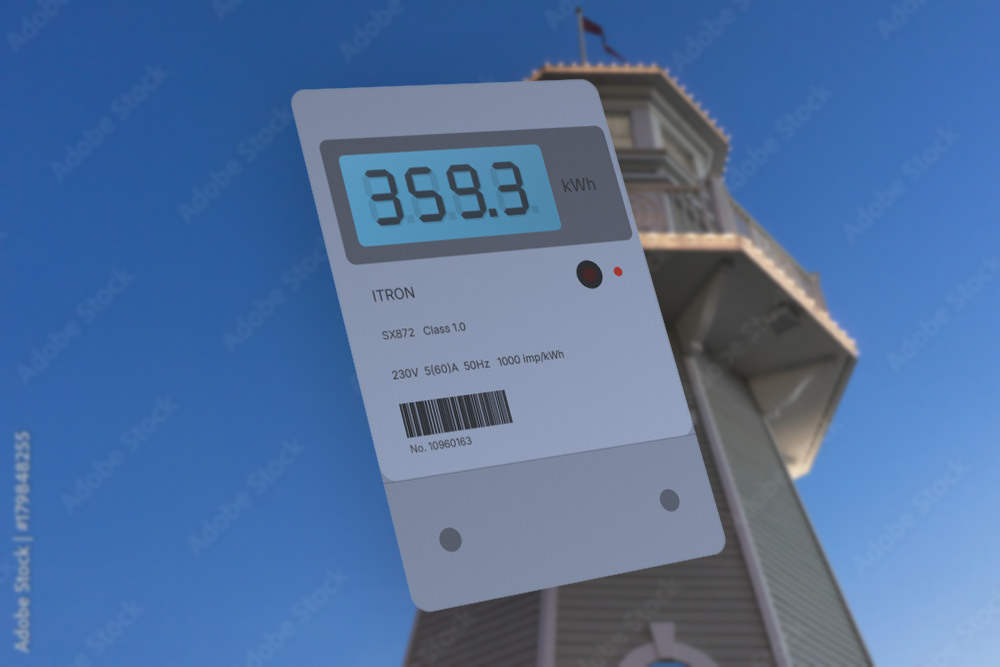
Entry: 359.3 (kWh)
